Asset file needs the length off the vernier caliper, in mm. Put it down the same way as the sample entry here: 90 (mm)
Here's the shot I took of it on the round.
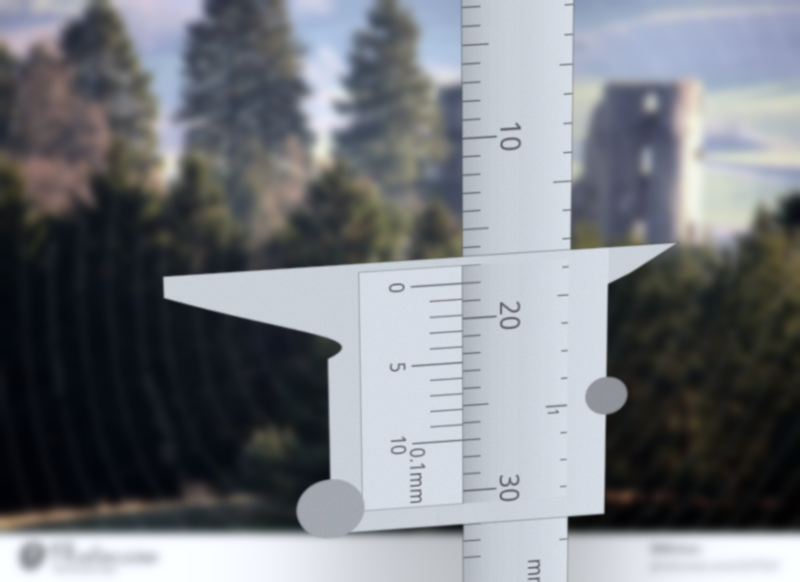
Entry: 18.0 (mm)
